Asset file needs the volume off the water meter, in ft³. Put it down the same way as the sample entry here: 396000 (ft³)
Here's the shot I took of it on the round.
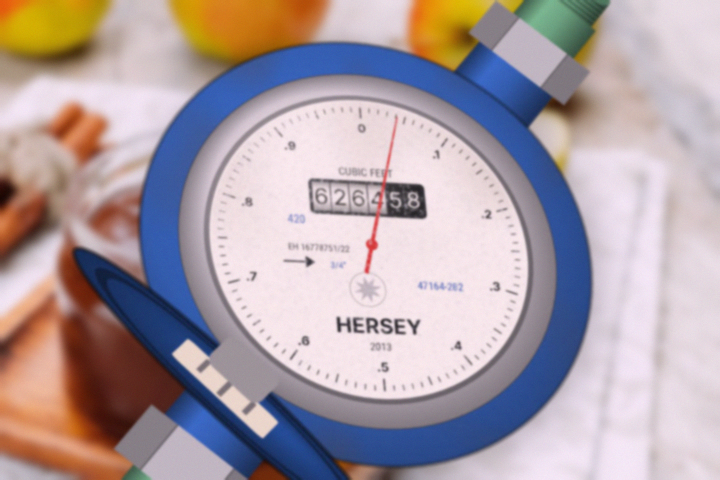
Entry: 626458.04 (ft³)
